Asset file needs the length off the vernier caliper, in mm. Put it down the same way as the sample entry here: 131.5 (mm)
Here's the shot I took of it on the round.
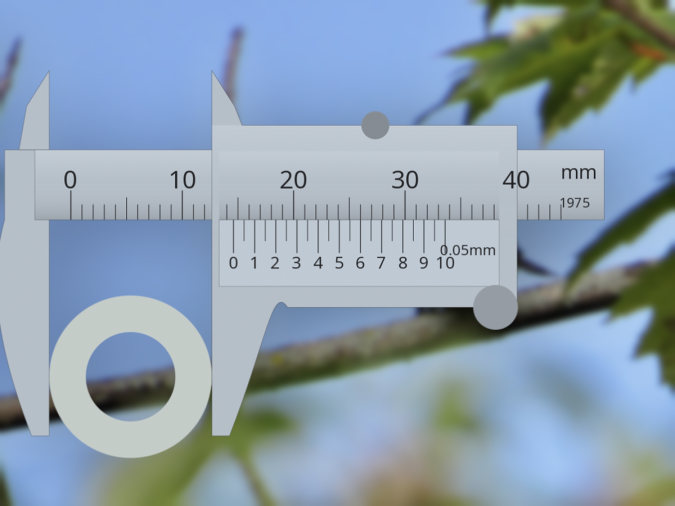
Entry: 14.6 (mm)
